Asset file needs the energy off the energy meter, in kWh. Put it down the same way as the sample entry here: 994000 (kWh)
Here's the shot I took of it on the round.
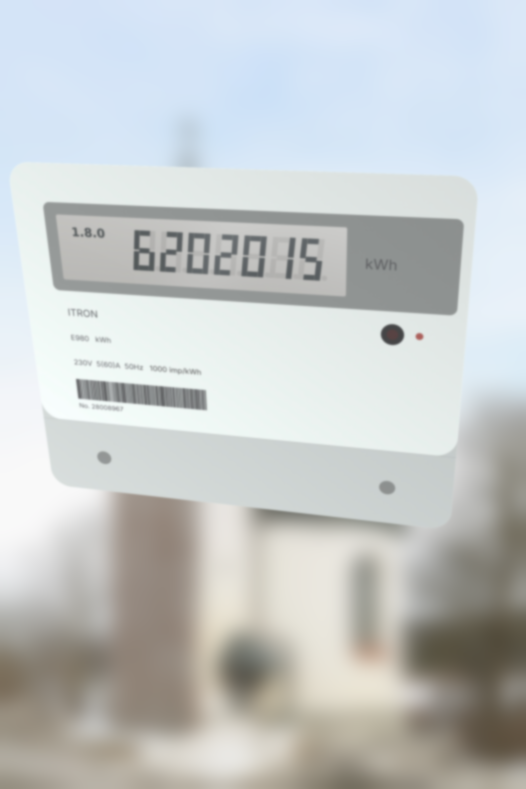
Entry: 6202015 (kWh)
